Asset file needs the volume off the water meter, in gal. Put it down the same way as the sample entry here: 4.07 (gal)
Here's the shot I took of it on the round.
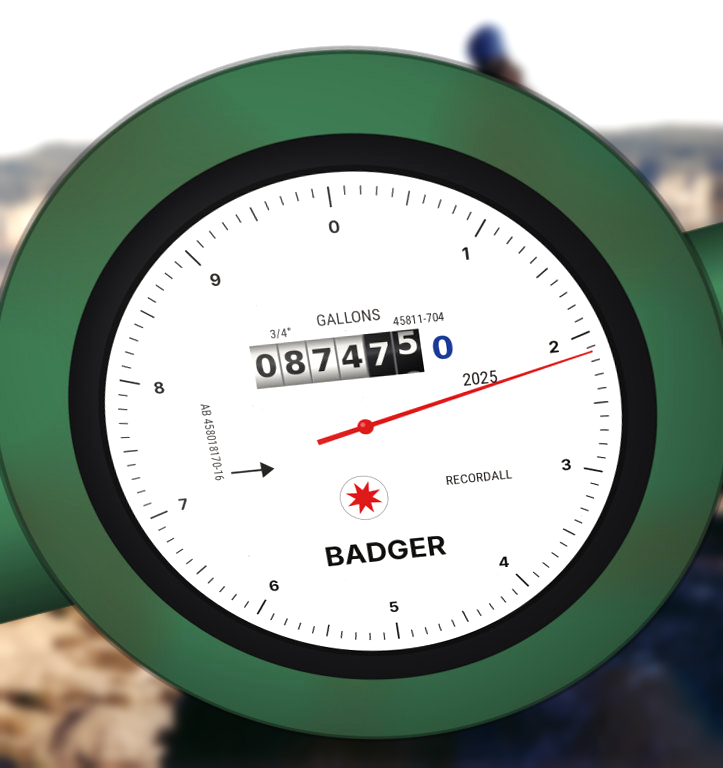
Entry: 874752.1 (gal)
